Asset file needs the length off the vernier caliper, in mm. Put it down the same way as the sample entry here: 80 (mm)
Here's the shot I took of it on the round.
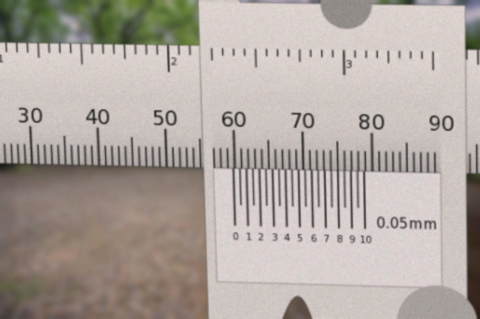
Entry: 59.8 (mm)
